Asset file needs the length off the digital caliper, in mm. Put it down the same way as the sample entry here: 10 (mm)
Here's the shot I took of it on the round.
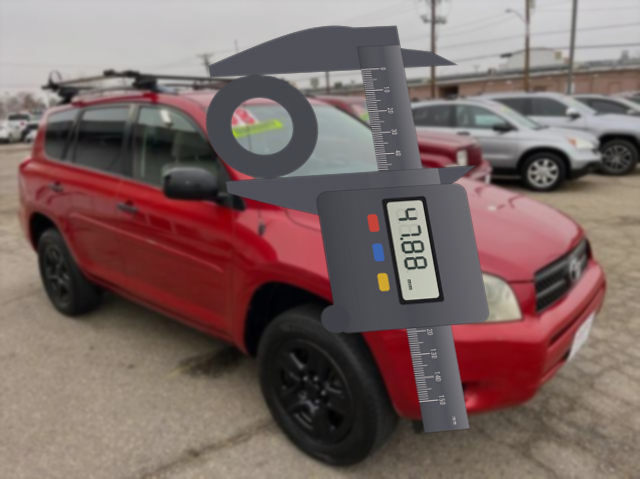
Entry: 47.88 (mm)
